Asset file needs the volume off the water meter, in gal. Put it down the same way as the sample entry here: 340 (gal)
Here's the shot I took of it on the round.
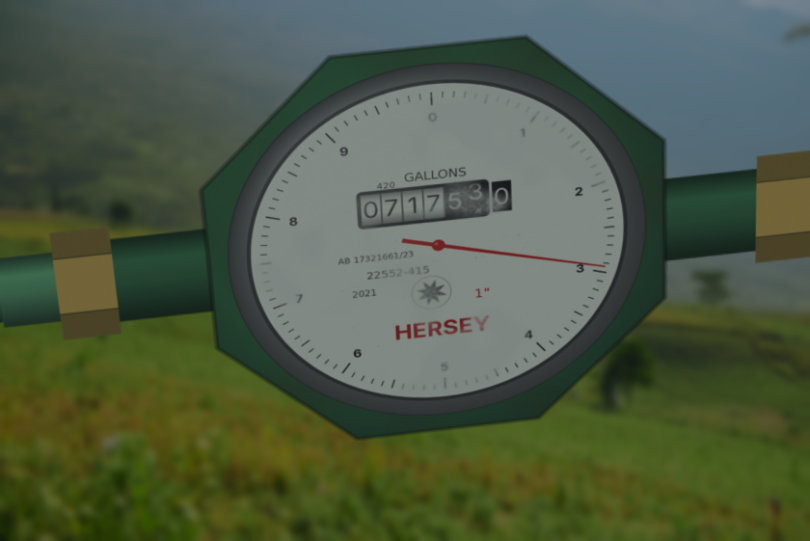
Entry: 717532.9 (gal)
